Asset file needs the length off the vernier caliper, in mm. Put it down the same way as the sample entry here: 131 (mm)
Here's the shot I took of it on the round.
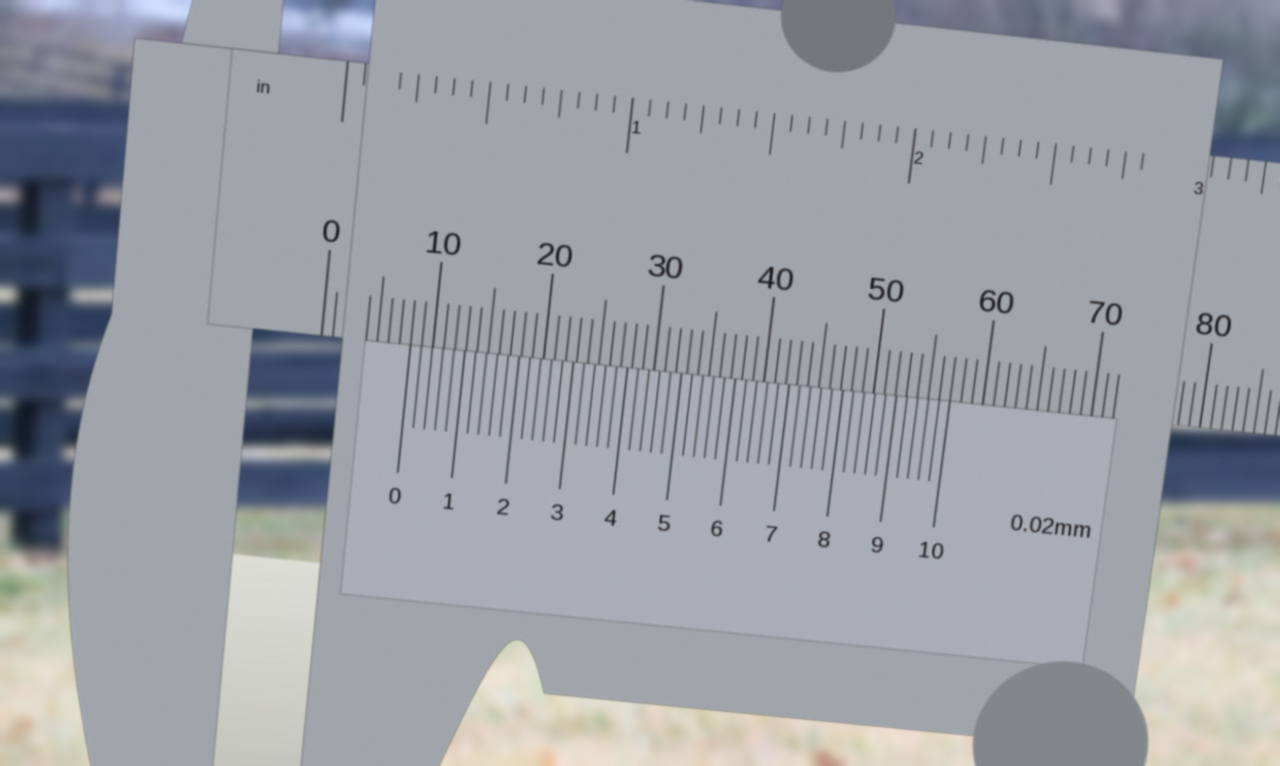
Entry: 8.0 (mm)
